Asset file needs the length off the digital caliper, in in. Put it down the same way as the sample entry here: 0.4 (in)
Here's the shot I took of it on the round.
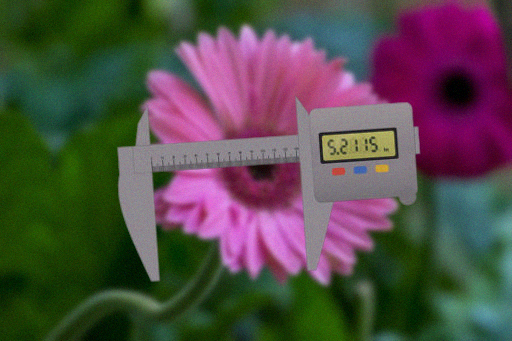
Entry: 5.2115 (in)
